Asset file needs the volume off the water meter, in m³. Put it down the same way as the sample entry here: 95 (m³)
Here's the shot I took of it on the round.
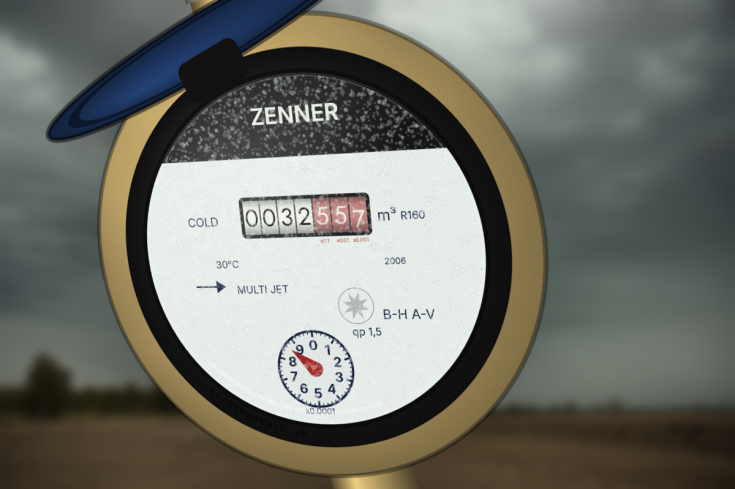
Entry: 32.5568 (m³)
